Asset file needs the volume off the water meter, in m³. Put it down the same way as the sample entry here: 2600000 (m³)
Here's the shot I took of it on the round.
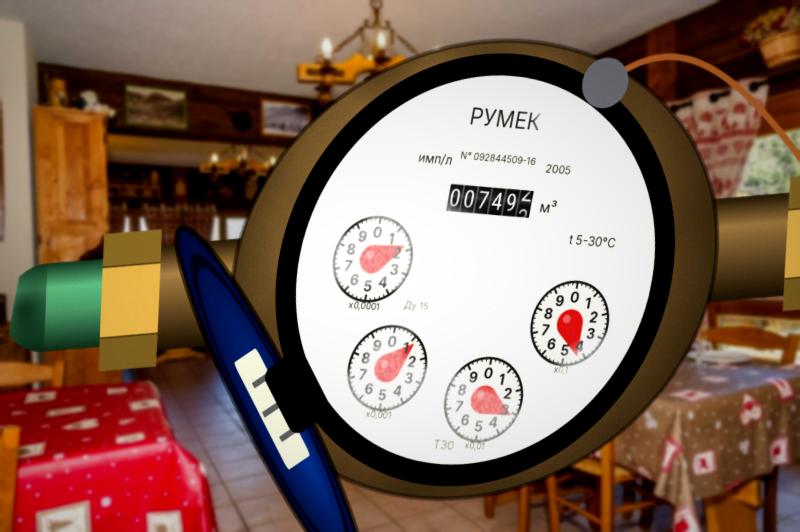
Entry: 7492.4311 (m³)
